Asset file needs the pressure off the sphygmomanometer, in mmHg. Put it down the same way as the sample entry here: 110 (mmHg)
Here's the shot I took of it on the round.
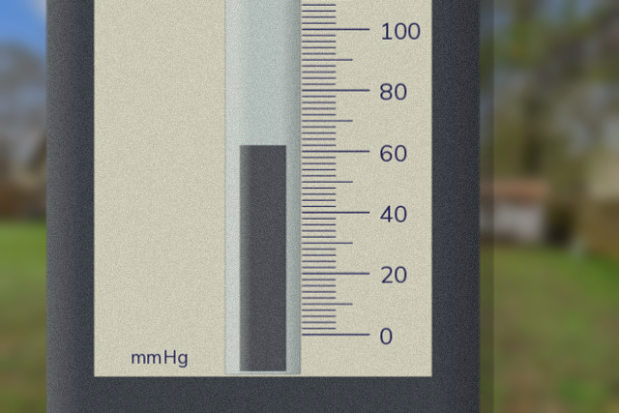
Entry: 62 (mmHg)
